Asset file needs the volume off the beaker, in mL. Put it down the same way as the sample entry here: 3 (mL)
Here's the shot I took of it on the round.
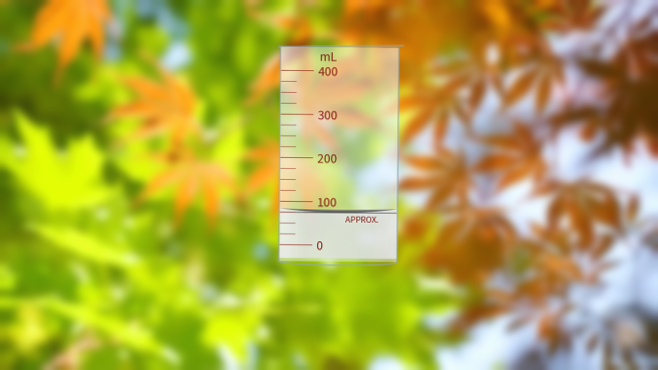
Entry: 75 (mL)
